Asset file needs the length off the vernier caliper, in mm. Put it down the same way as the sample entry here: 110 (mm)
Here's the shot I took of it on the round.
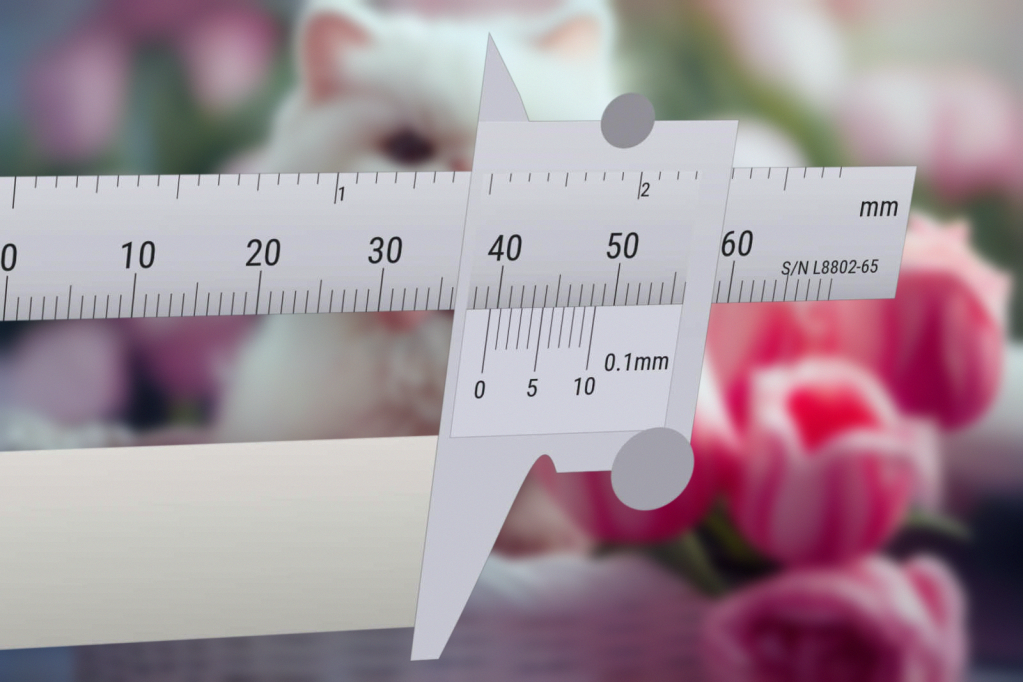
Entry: 39.4 (mm)
